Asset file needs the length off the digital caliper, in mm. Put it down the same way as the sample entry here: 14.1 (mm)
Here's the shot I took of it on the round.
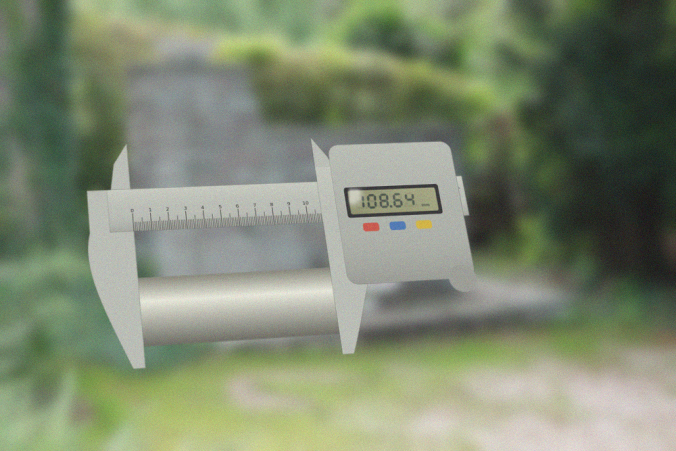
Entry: 108.64 (mm)
